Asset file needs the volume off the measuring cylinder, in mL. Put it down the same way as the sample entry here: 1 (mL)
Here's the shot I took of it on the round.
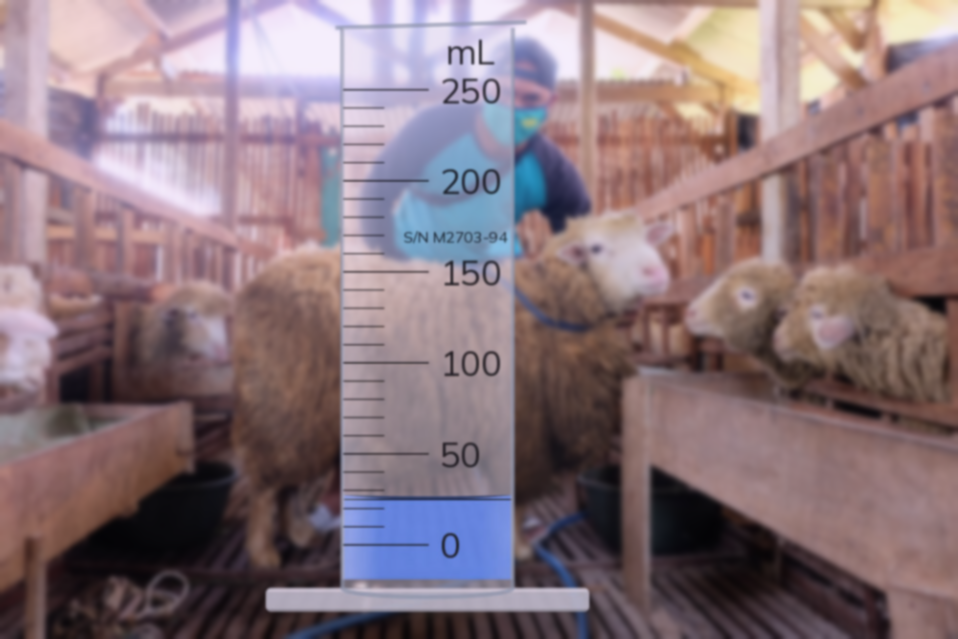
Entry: 25 (mL)
